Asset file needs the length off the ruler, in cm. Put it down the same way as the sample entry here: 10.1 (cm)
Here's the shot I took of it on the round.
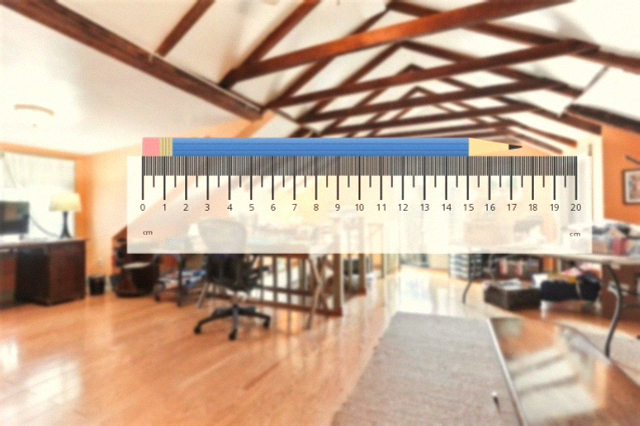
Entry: 17.5 (cm)
